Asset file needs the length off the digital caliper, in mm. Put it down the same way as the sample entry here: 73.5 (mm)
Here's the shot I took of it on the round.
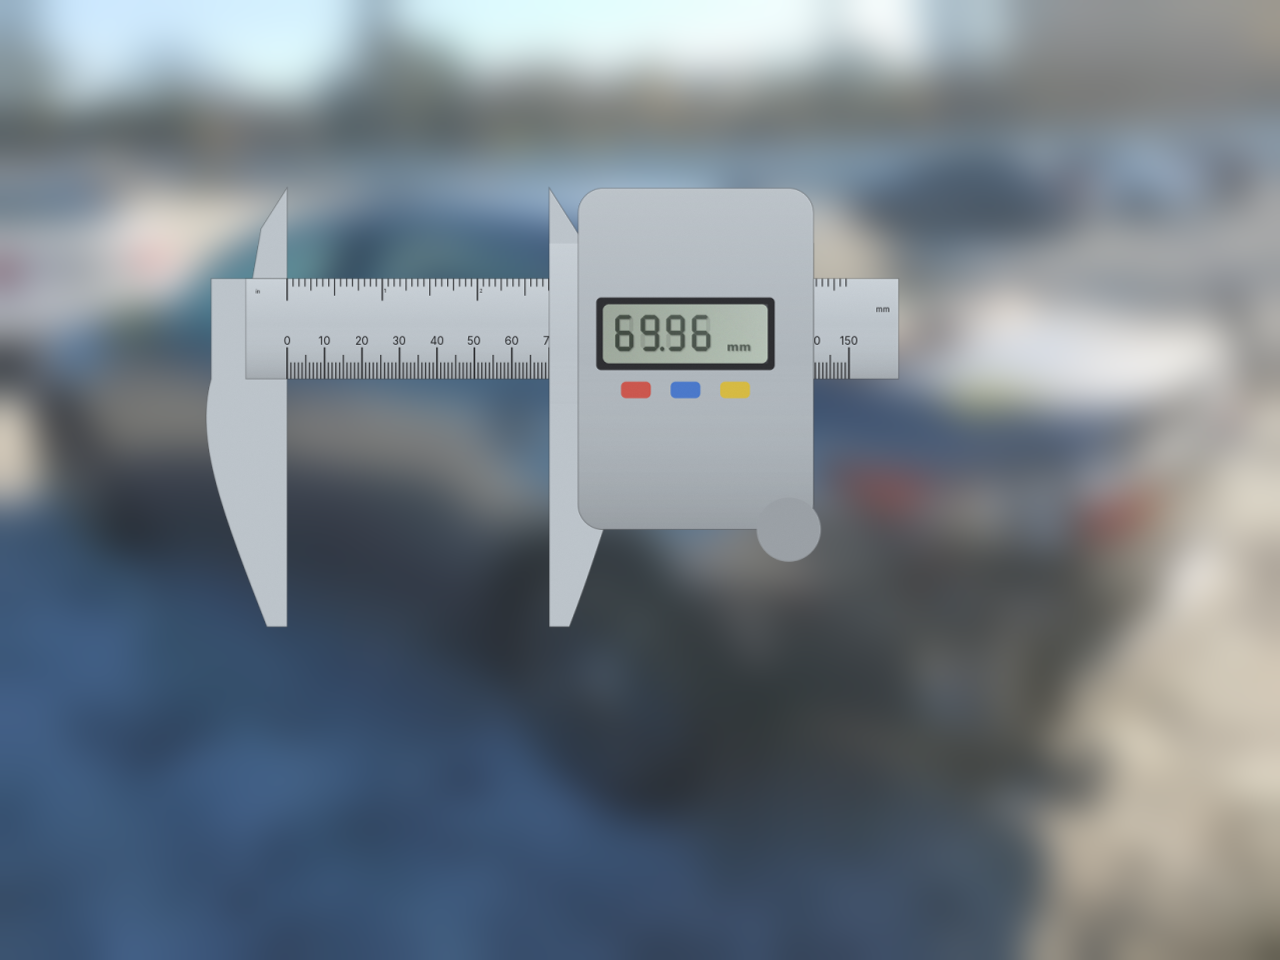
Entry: 69.96 (mm)
